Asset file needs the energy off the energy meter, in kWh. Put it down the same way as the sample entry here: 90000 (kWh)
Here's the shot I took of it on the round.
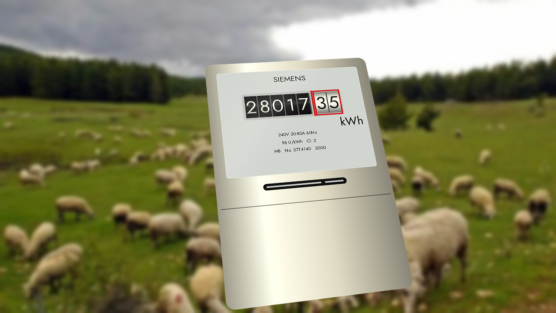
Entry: 28017.35 (kWh)
